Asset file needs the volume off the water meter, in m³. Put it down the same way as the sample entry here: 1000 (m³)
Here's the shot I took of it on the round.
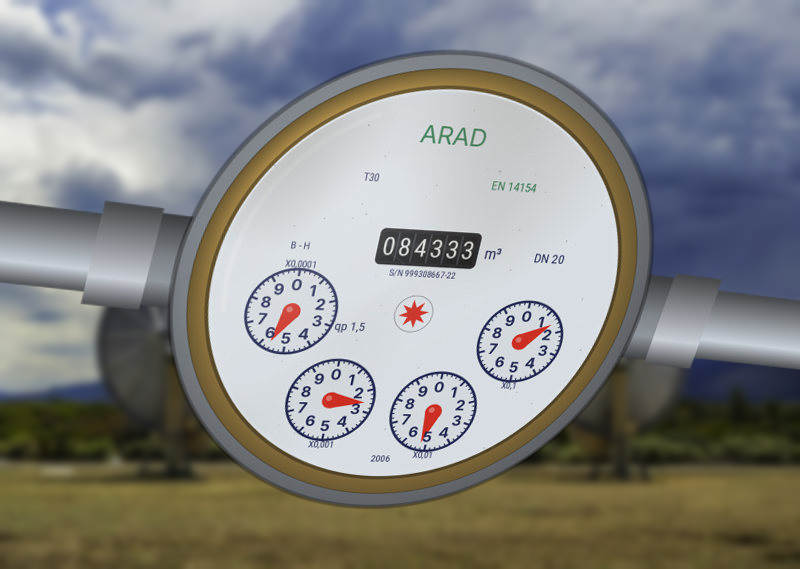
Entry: 84333.1525 (m³)
